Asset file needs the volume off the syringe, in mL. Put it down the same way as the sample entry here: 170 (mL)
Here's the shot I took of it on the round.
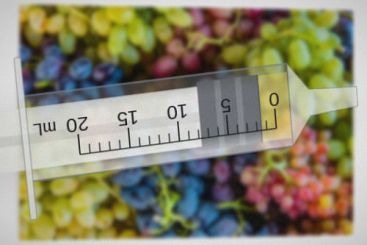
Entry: 1.5 (mL)
